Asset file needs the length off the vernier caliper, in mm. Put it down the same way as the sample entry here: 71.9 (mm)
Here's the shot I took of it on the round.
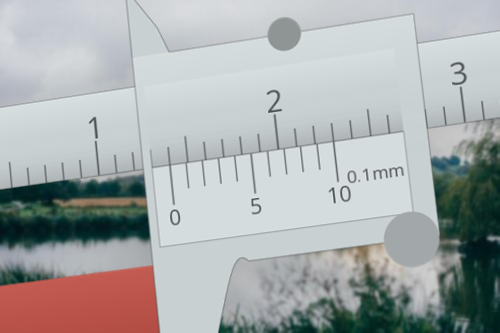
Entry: 14.0 (mm)
